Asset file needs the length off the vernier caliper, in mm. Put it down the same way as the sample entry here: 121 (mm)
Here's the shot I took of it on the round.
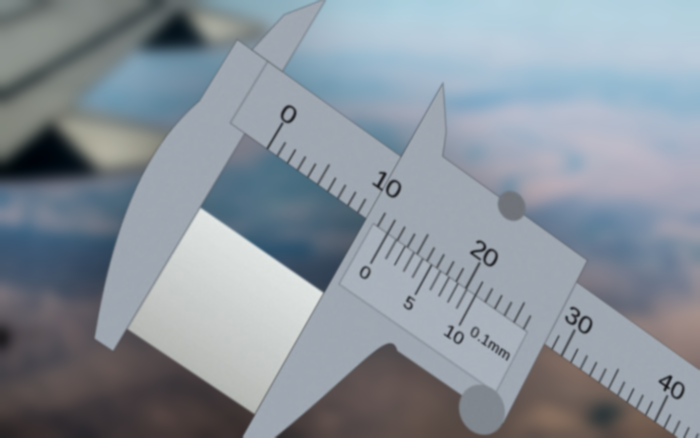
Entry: 12.0 (mm)
